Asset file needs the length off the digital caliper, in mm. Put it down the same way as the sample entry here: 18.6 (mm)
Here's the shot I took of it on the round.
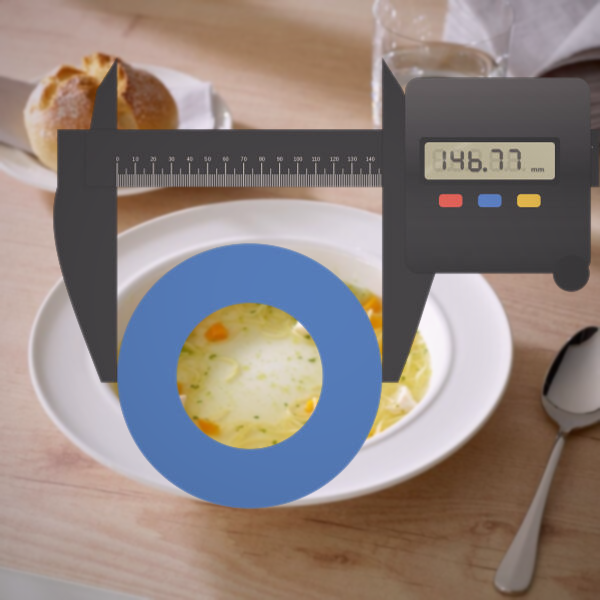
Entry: 146.77 (mm)
